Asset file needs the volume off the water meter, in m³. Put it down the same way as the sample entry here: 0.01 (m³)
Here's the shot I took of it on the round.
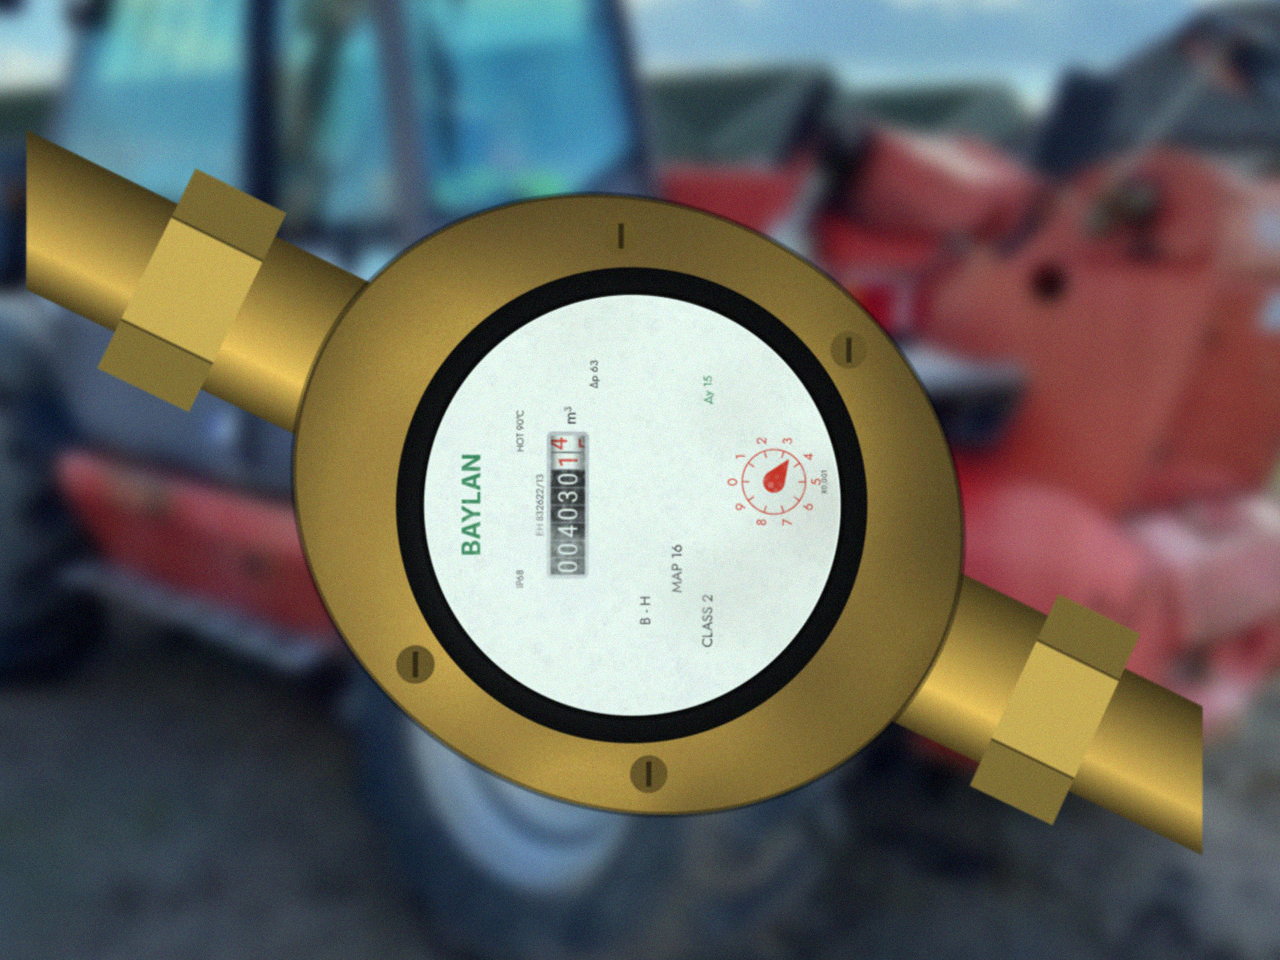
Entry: 4030.143 (m³)
